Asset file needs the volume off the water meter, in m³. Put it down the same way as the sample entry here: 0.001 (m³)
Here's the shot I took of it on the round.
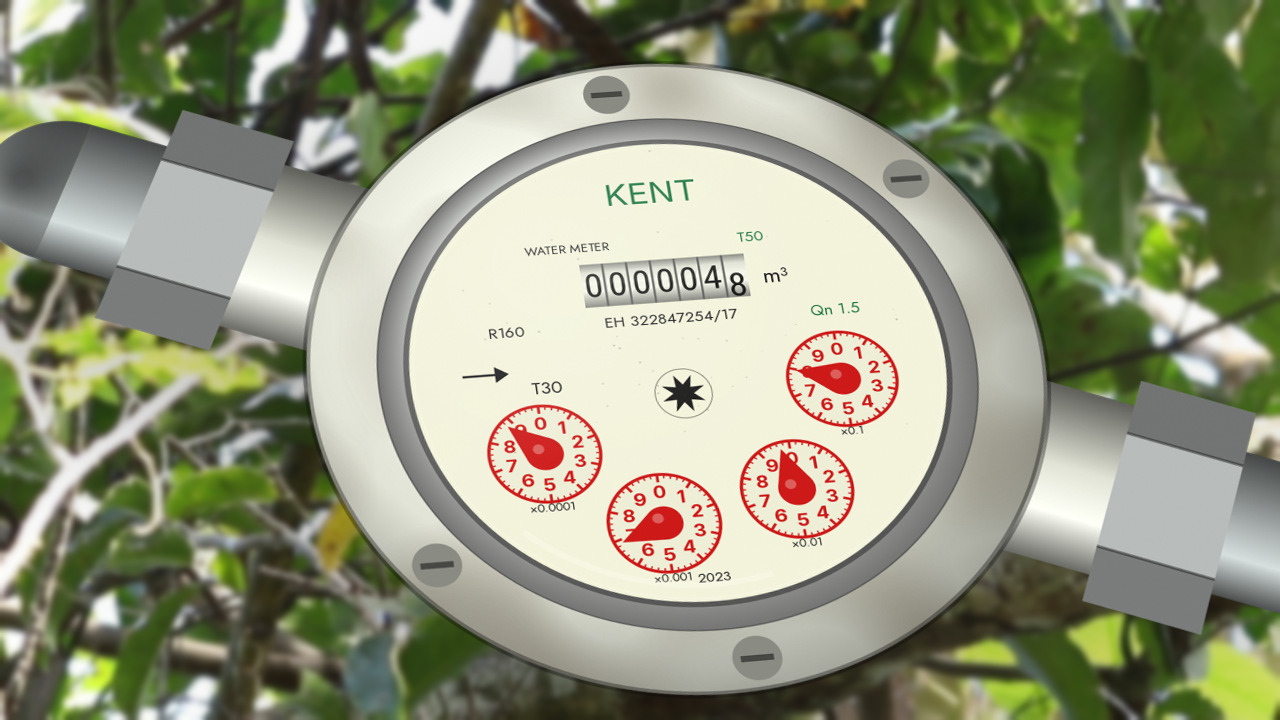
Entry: 47.7968 (m³)
